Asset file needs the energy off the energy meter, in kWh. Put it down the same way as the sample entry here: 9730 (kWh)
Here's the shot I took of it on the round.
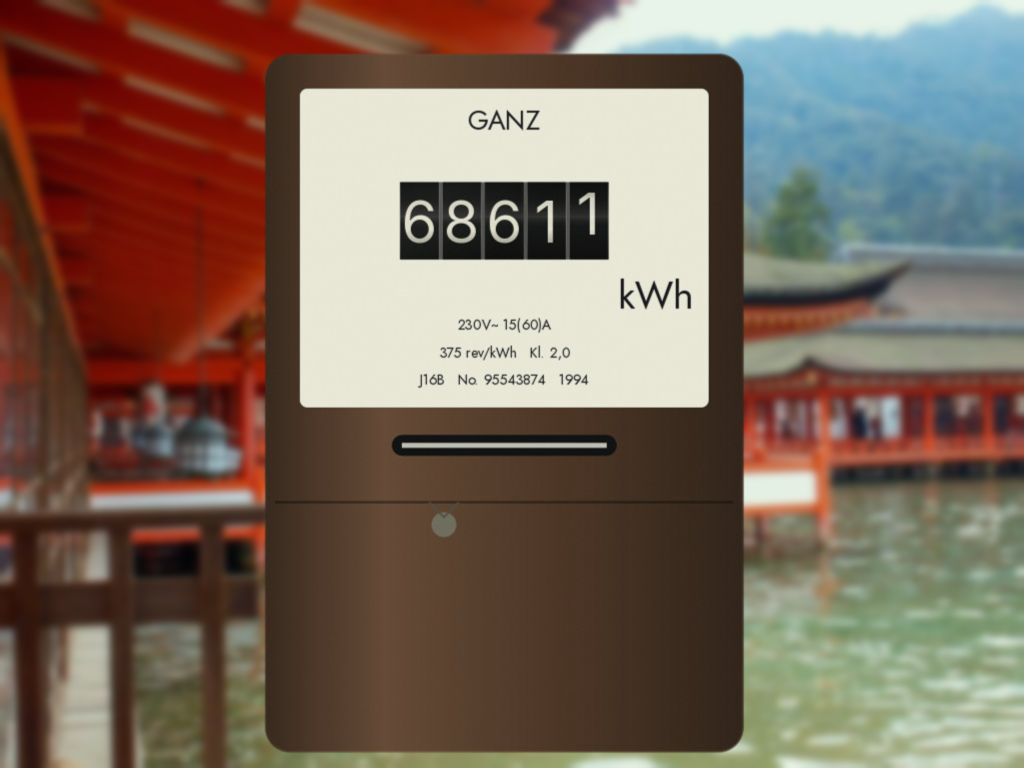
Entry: 68611 (kWh)
